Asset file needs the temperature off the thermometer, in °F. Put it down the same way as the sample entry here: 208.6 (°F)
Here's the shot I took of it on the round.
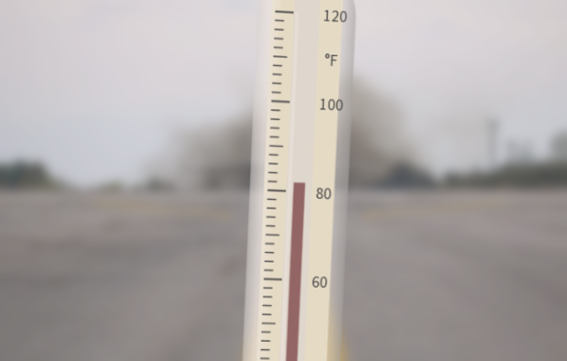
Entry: 82 (°F)
